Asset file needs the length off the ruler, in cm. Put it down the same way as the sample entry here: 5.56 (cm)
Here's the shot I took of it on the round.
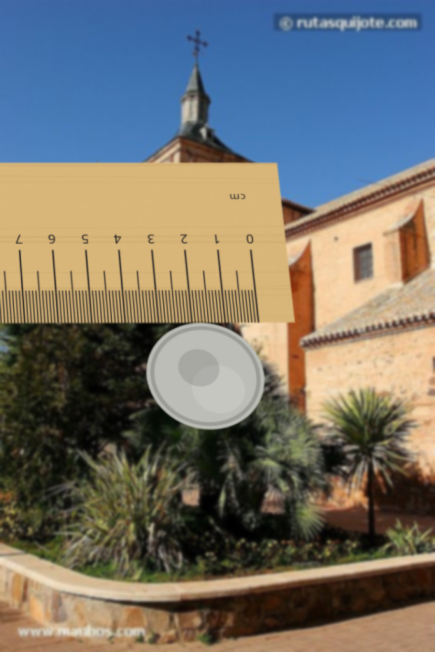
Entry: 3.5 (cm)
